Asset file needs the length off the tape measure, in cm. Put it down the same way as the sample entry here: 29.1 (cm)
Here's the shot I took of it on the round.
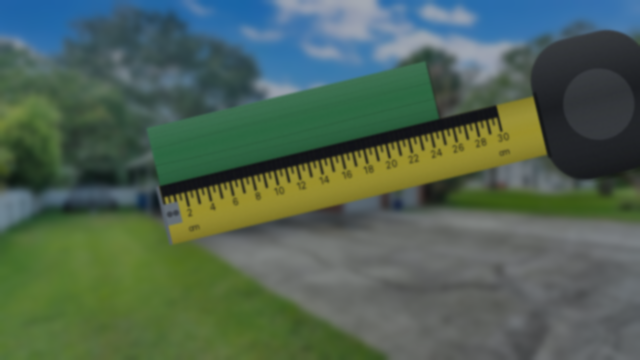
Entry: 25 (cm)
